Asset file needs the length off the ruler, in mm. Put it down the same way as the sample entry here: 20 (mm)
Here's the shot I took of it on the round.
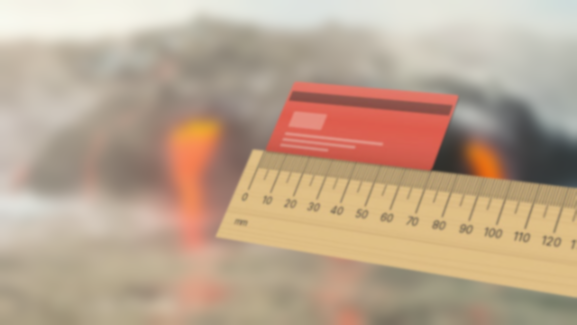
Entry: 70 (mm)
